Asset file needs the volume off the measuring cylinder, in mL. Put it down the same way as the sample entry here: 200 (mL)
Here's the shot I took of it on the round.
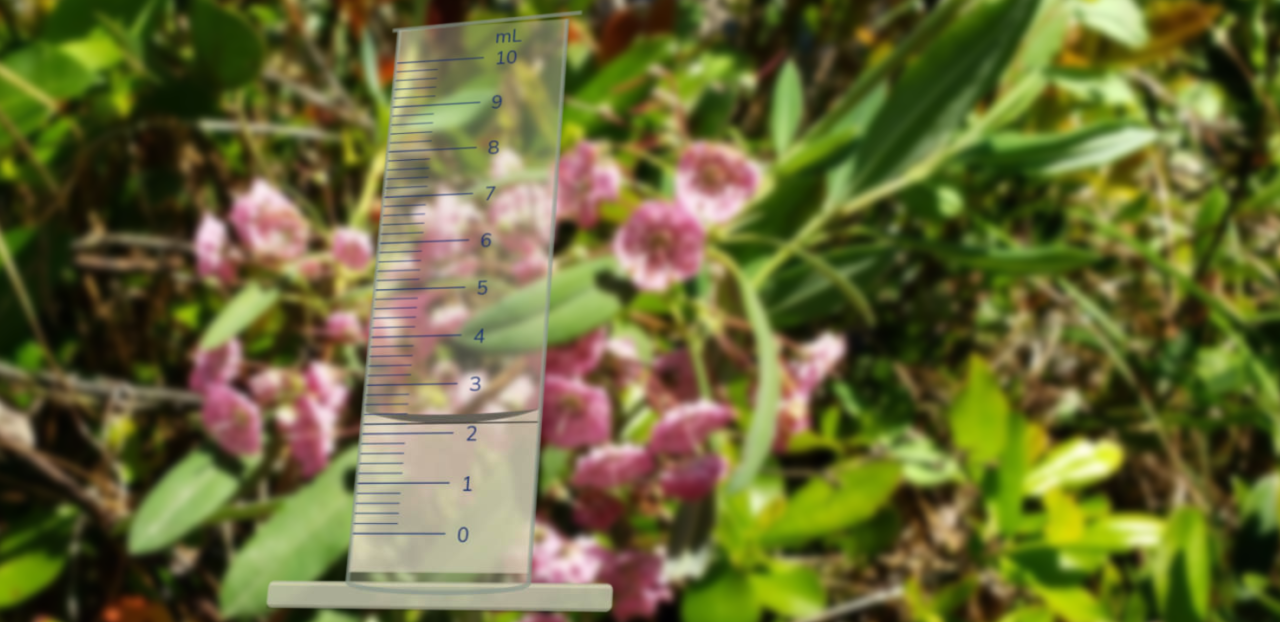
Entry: 2.2 (mL)
